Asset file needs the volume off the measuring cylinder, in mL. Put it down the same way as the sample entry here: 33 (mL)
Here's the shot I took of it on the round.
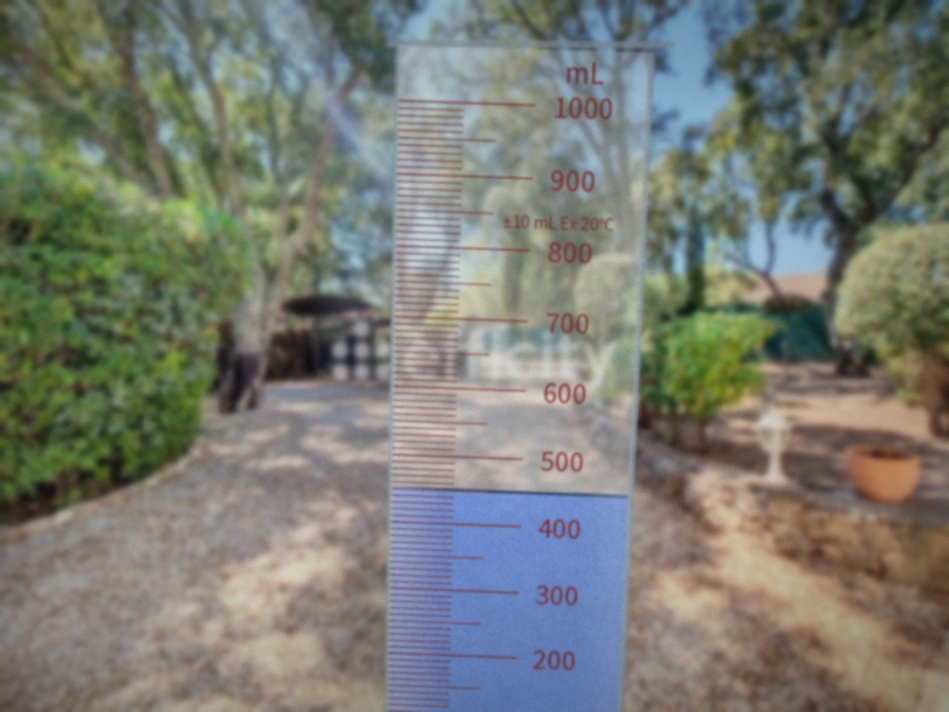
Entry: 450 (mL)
